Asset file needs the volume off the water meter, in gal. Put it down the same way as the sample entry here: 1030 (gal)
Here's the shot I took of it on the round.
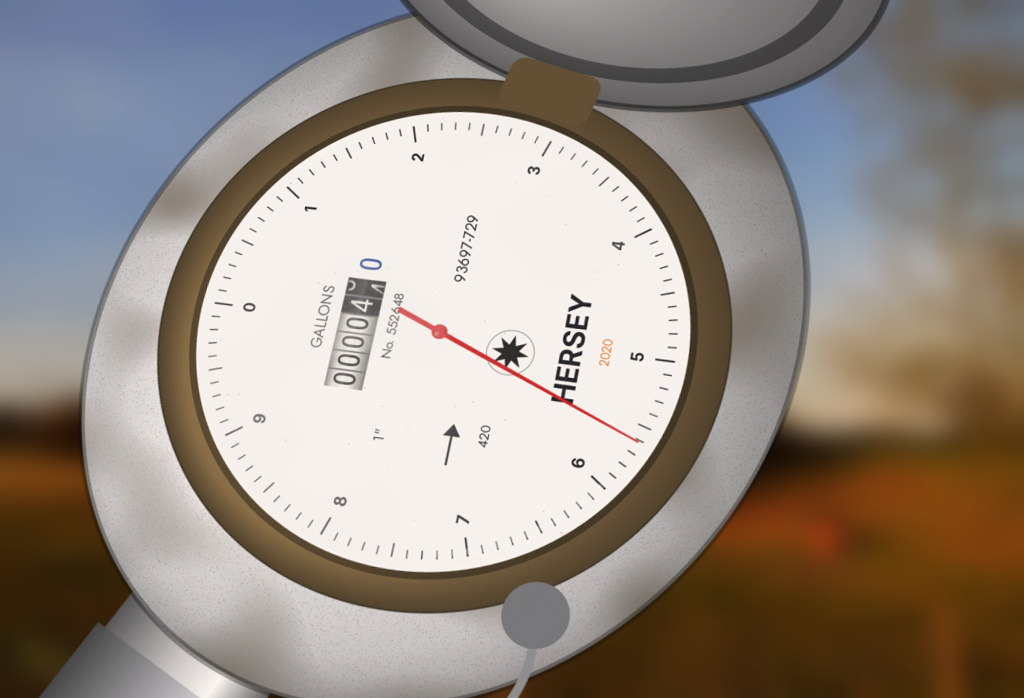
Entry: 435.6 (gal)
